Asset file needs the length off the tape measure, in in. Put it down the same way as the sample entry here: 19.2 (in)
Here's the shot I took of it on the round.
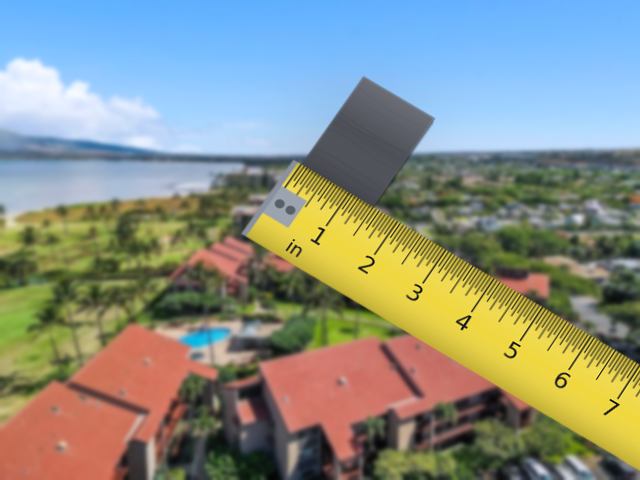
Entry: 1.5 (in)
